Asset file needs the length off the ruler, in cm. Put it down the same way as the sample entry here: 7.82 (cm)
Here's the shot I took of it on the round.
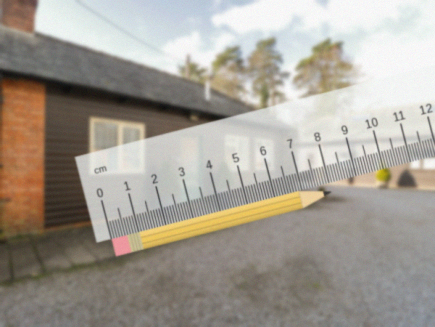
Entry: 8 (cm)
